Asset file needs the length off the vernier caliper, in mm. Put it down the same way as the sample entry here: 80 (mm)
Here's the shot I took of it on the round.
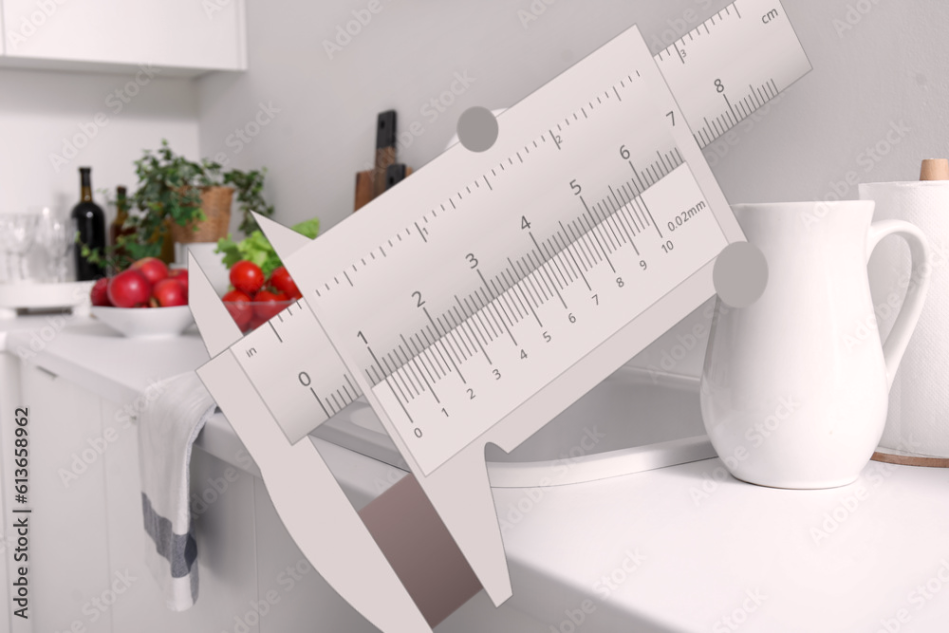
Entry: 9.8 (mm)
